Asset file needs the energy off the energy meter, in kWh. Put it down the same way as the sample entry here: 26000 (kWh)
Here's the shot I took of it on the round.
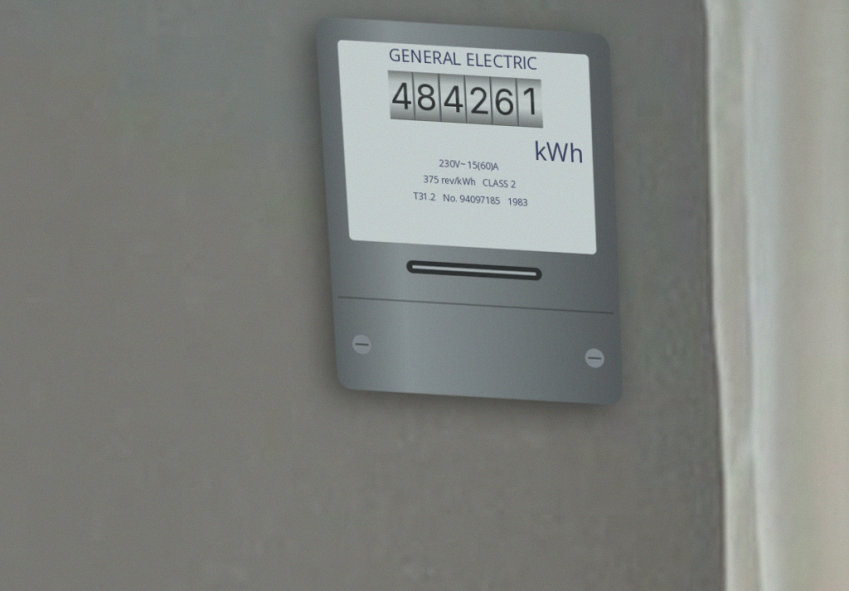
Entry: 484261 (kWh)
